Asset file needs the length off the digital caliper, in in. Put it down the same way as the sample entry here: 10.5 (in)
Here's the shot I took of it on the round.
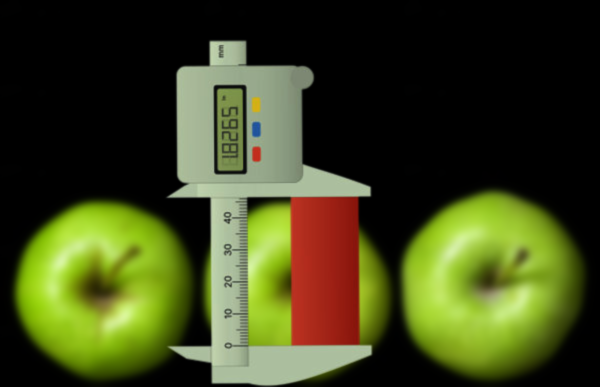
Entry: 1.8265 (in)
